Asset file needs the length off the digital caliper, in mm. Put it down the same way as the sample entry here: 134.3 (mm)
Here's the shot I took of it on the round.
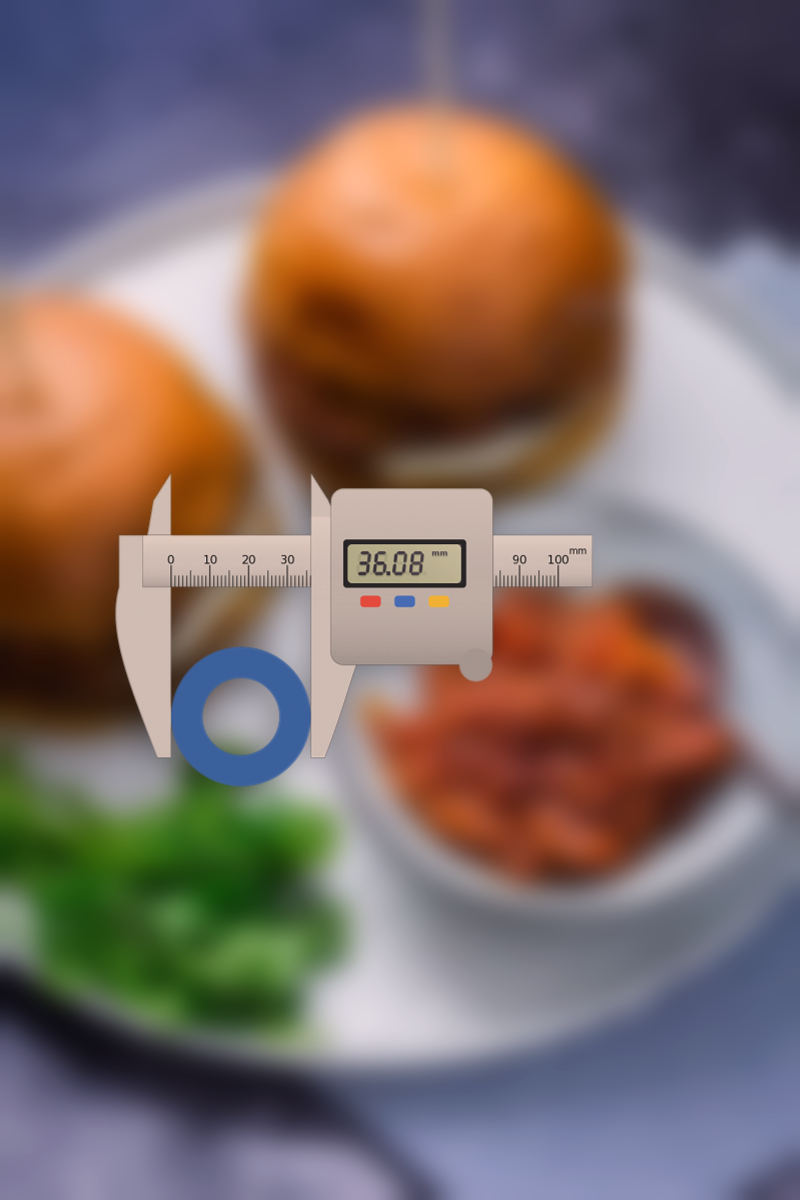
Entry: 36.08 (mm)
